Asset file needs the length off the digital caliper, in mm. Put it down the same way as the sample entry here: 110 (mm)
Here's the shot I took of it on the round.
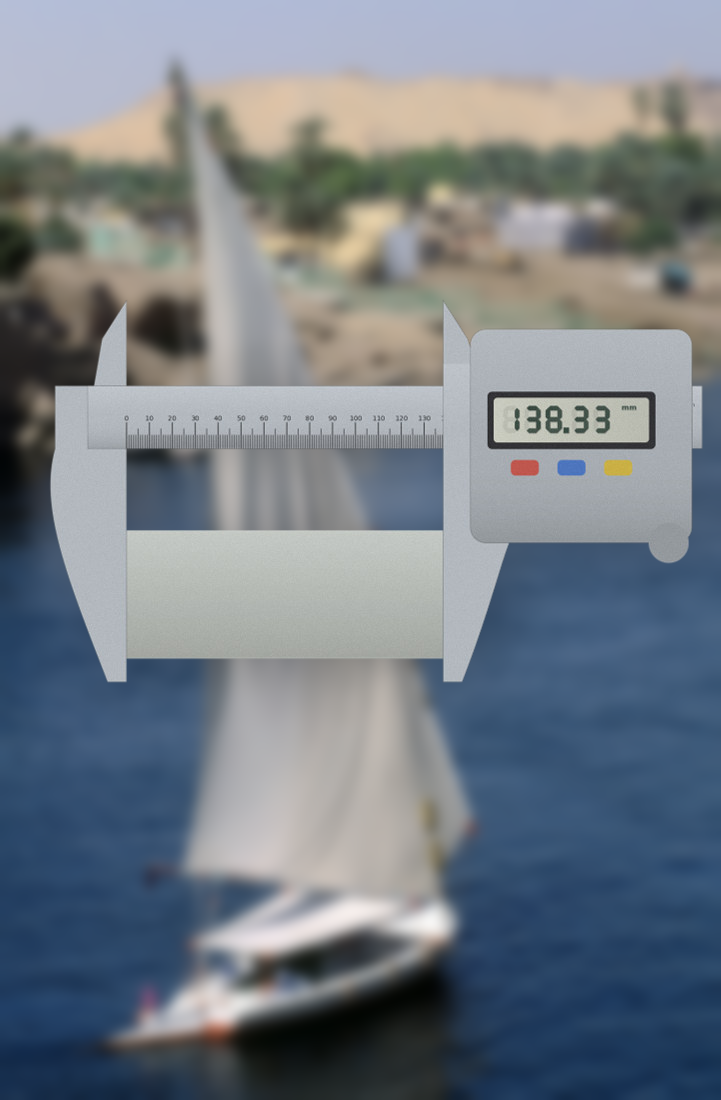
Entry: 138.33 (mm)
